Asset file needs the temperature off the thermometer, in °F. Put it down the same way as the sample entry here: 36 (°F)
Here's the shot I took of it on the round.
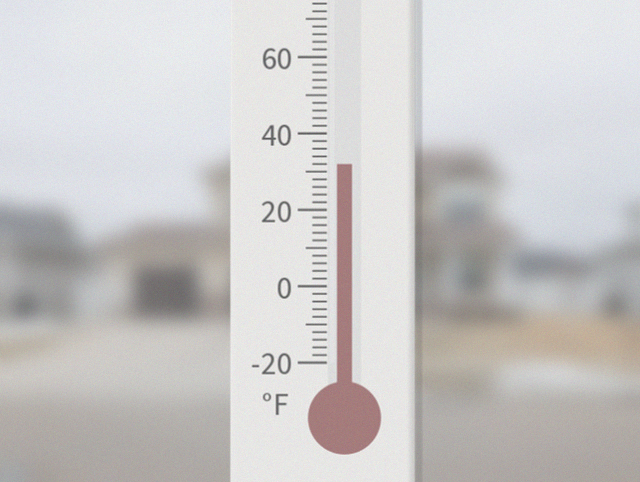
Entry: 32 (°F)
